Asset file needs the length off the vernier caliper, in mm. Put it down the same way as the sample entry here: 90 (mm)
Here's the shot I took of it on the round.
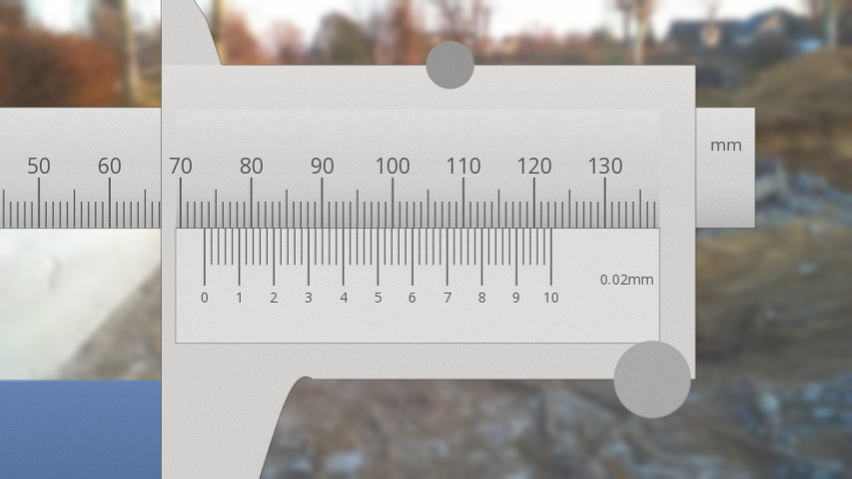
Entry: 73.4 (mm)
